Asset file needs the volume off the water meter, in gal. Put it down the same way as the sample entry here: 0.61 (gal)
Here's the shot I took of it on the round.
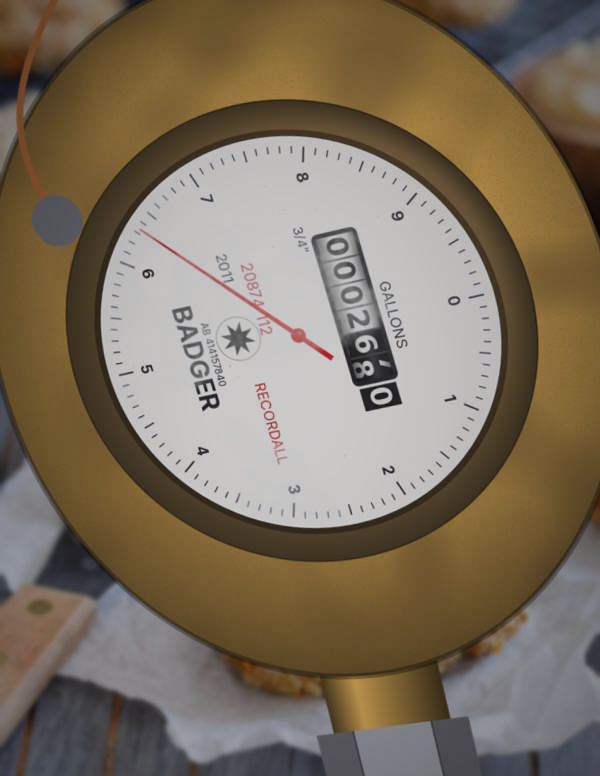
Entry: 2676.3 (gal)
